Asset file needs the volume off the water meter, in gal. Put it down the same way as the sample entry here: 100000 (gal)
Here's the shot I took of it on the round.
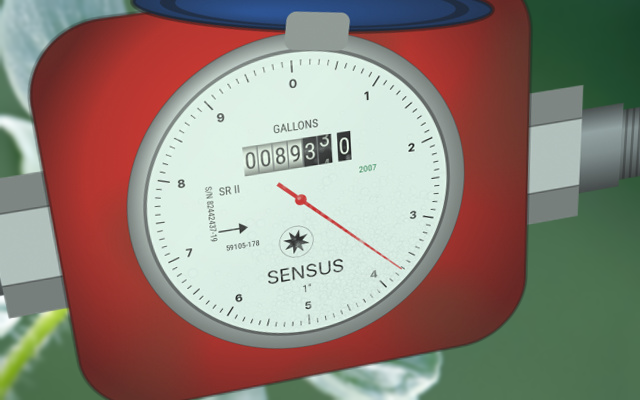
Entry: 89333.7 (gal)
